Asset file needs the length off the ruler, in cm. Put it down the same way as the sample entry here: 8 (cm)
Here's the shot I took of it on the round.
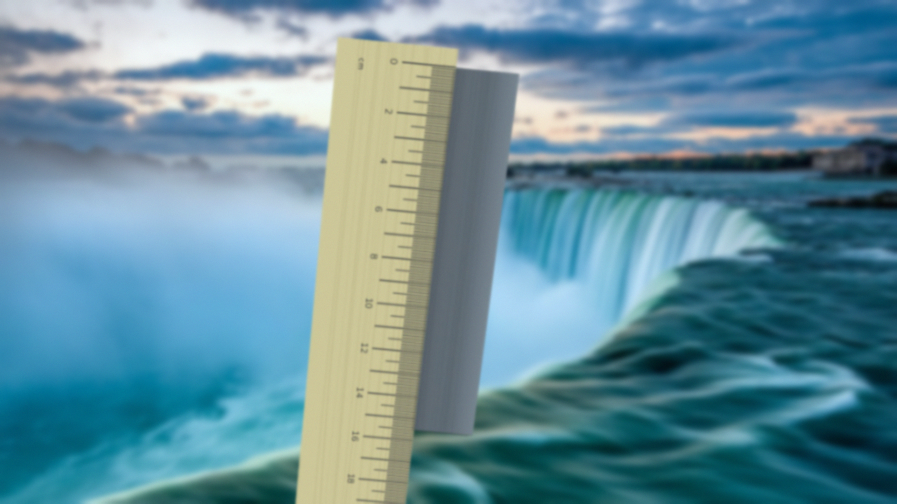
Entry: 15.5 (cm)
